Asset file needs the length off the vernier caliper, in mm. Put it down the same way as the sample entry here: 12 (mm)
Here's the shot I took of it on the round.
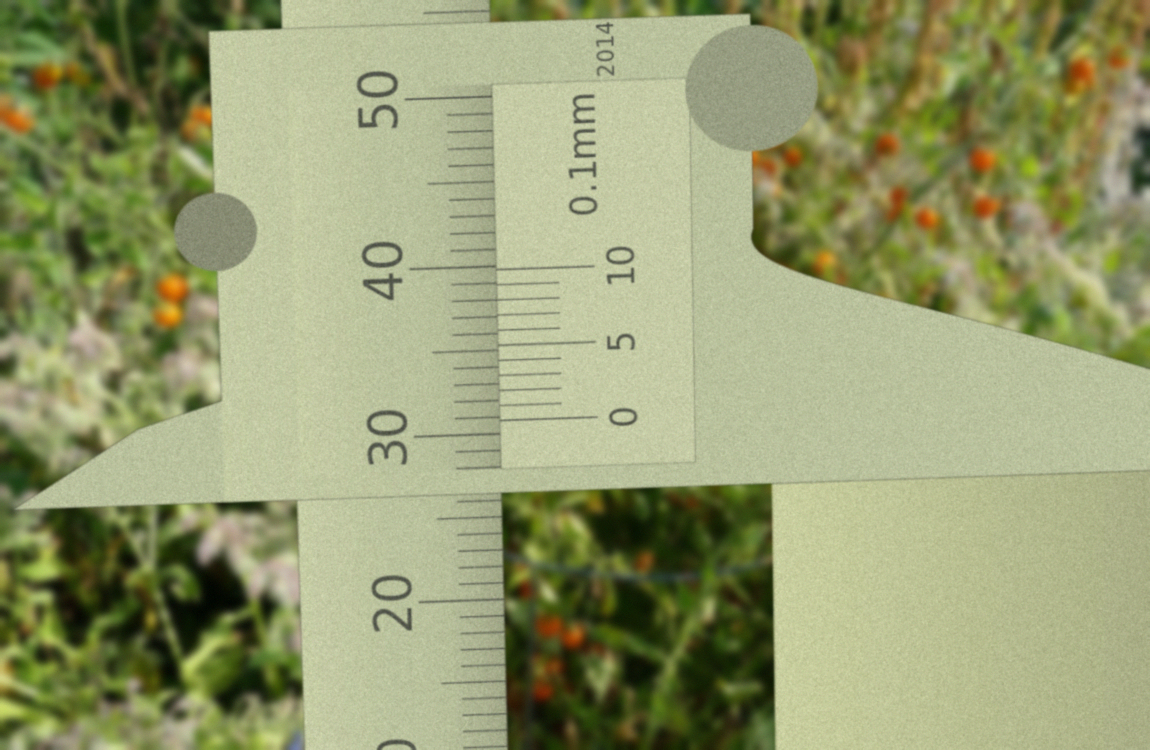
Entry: 30.8 (mm)
